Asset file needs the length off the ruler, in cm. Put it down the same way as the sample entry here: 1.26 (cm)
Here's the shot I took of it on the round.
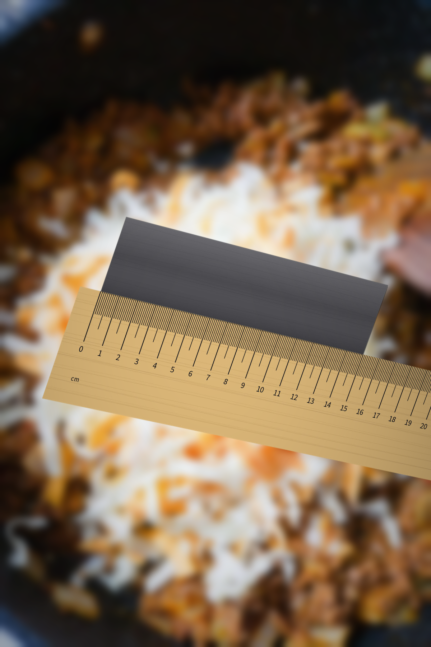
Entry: 15 (cm)
